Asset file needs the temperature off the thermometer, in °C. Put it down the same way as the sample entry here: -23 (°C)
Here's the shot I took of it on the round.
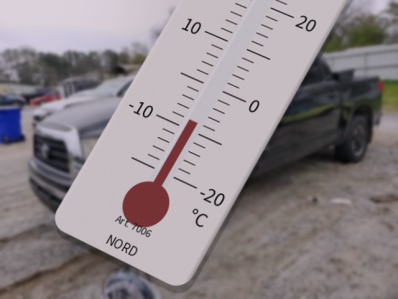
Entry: -8 (°C)
